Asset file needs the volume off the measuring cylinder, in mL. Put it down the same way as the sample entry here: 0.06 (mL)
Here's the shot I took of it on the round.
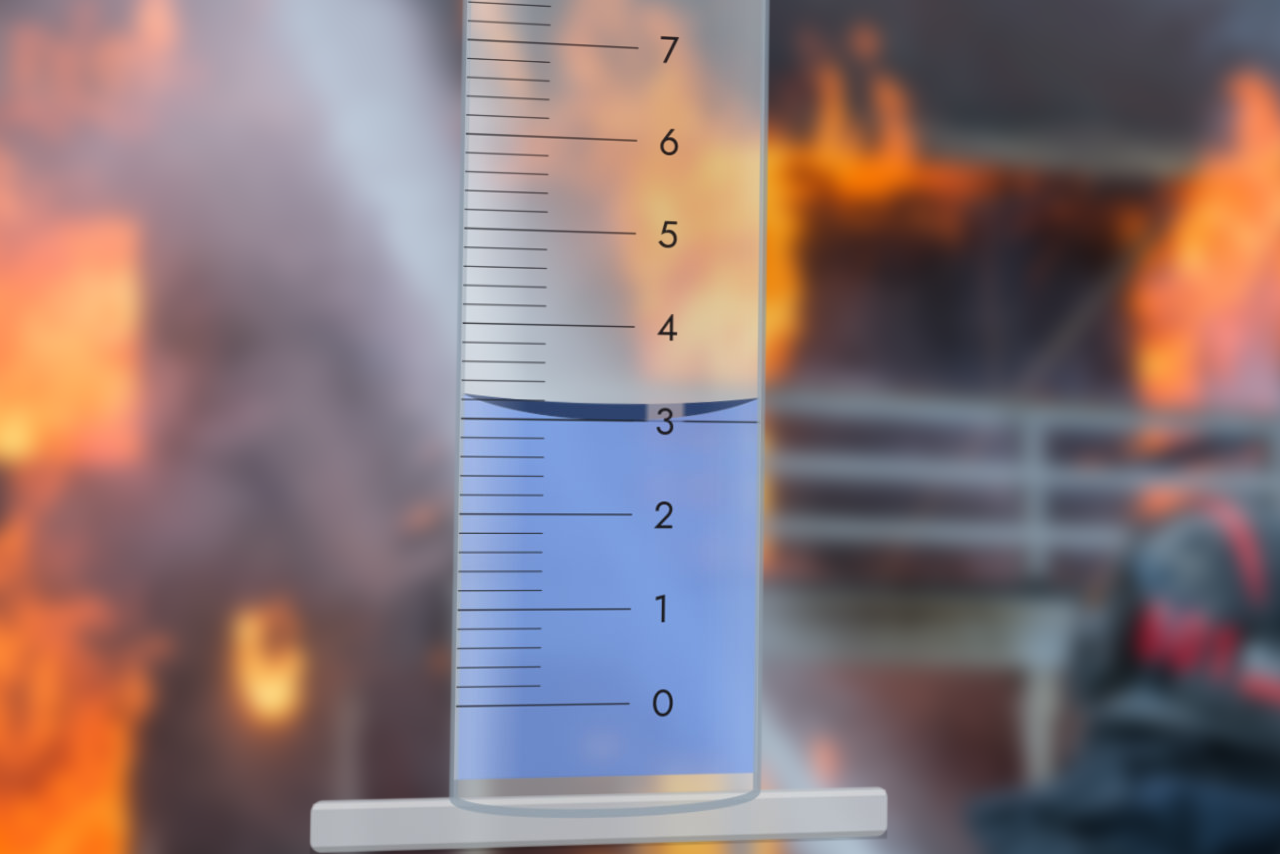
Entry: 3 (mL)
